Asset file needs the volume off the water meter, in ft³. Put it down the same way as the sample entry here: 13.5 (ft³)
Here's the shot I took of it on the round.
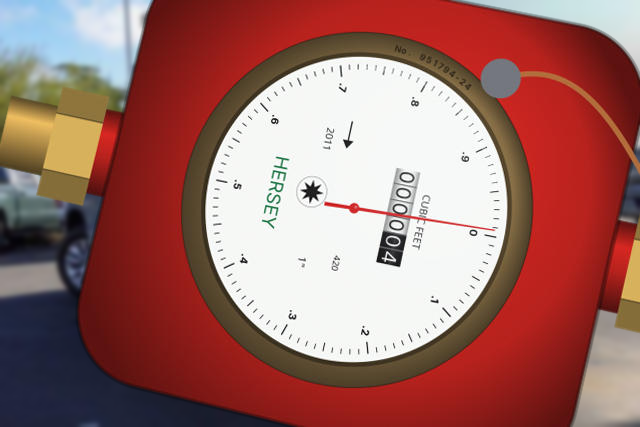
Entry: 3.99 (ft³)
